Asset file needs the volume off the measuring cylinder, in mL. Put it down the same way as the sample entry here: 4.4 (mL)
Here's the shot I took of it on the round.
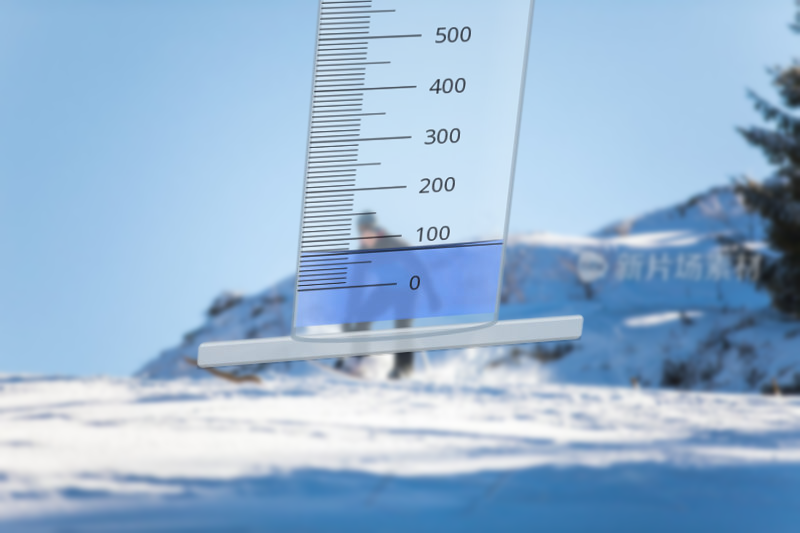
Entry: 70 (mL)
